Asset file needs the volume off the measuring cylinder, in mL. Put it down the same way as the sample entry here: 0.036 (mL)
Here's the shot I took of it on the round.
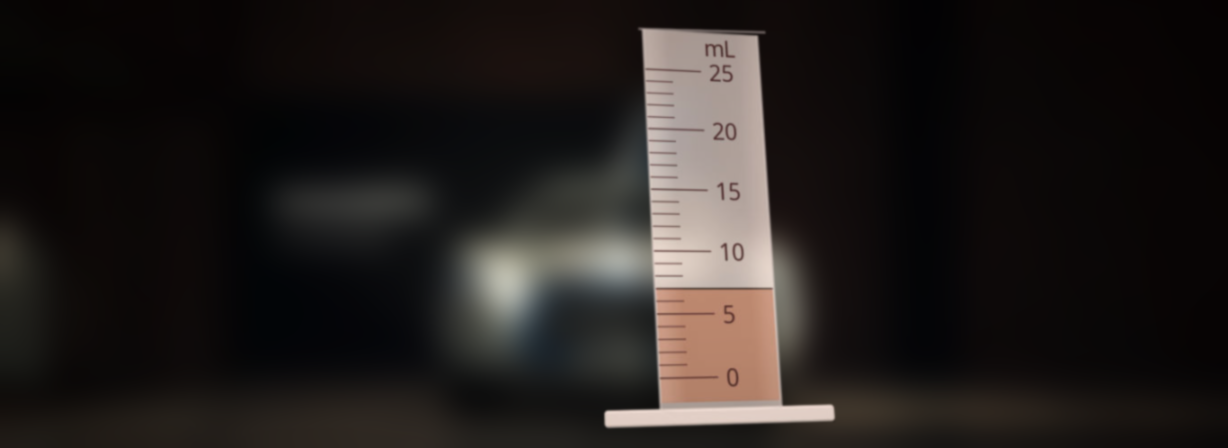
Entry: 7 (mL)
